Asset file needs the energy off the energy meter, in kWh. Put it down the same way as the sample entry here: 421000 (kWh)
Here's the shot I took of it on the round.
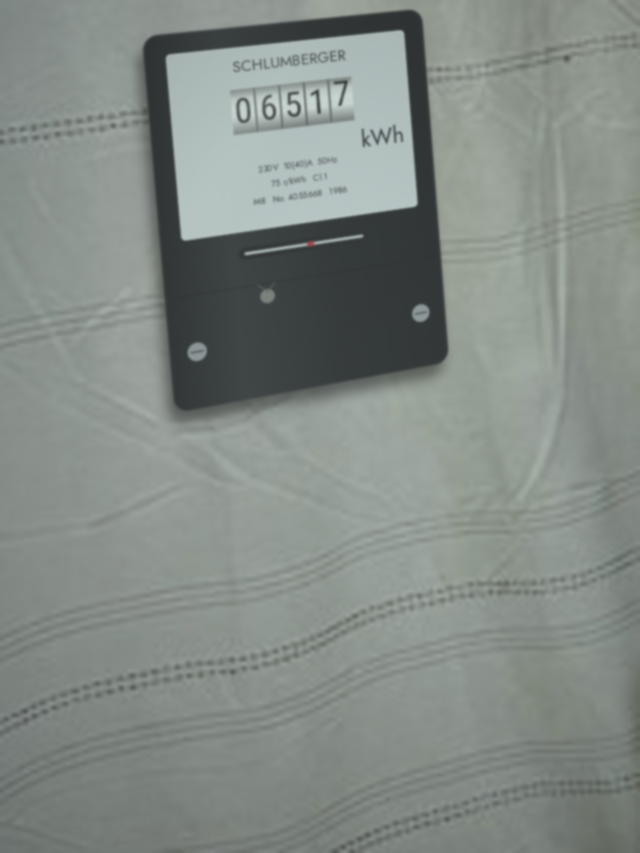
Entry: 6517 (kWh)
